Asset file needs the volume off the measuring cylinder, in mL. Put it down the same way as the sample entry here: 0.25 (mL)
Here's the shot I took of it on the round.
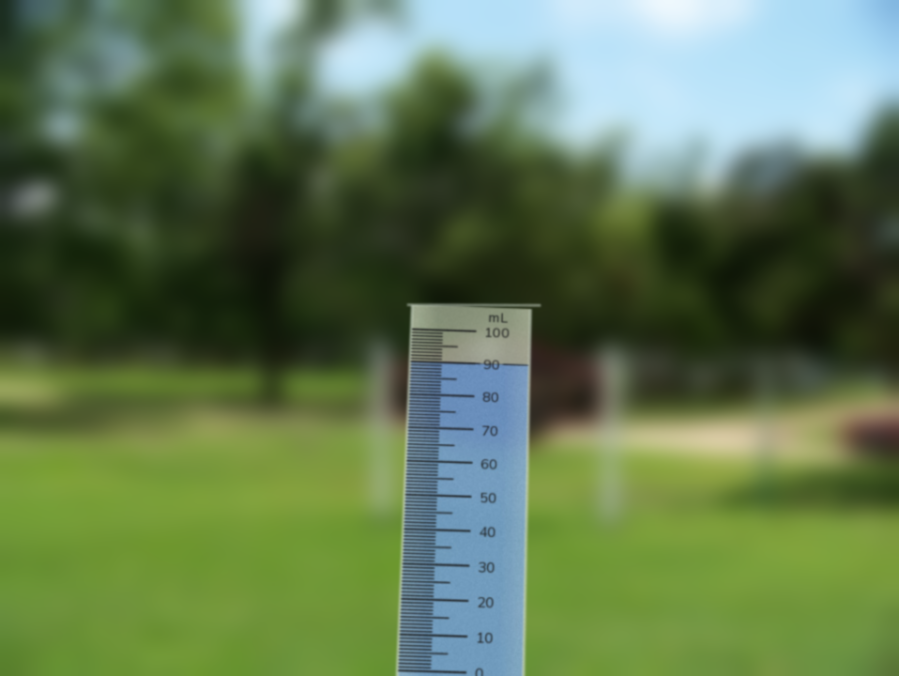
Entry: 90 (mL)
